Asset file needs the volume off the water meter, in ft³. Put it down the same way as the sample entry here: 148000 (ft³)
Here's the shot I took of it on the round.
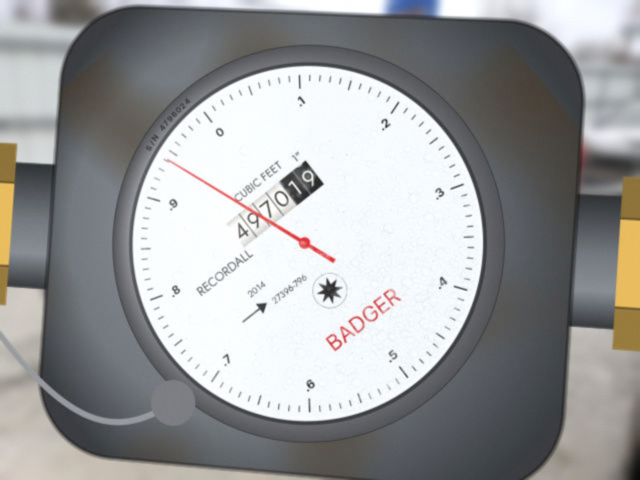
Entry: 497018.94 (ft³)
